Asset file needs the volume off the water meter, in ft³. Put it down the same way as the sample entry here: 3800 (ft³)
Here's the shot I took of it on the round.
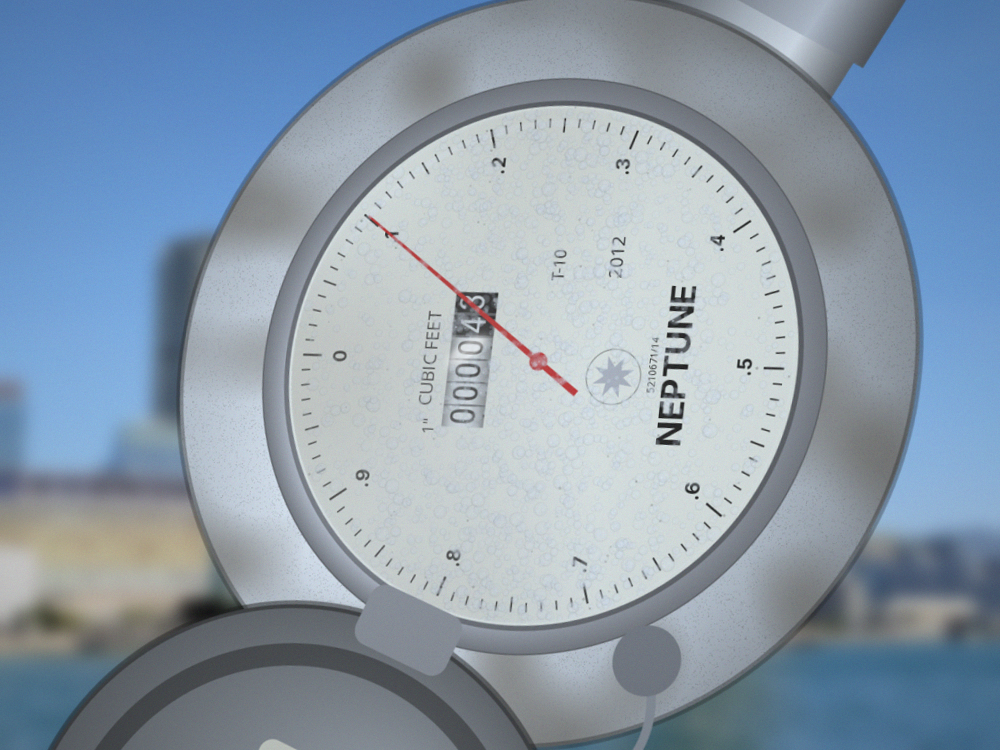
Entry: 43.10 (ft³)
